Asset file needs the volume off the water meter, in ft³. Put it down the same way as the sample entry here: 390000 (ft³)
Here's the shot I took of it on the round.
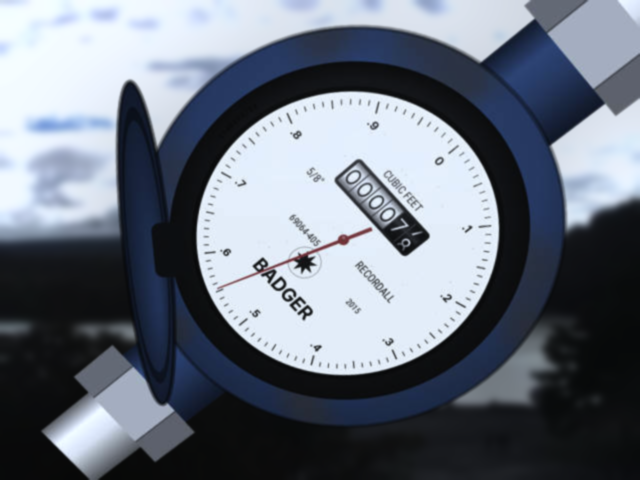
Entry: 77.55 (ft³)
